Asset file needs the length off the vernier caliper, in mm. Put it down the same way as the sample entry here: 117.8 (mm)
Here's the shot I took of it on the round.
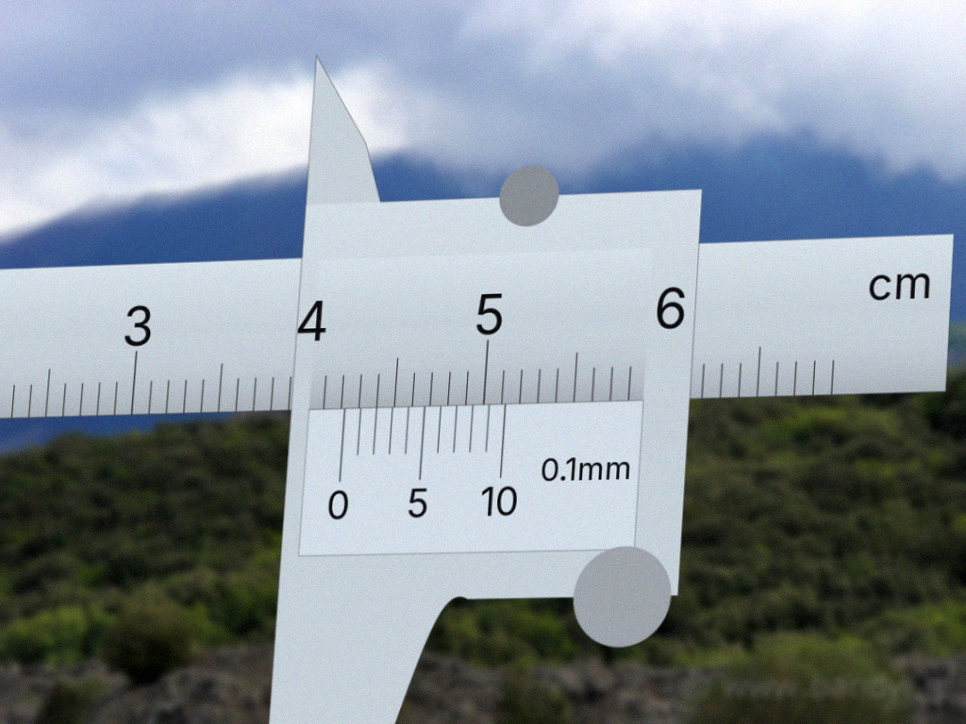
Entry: 42.2 (mm)
